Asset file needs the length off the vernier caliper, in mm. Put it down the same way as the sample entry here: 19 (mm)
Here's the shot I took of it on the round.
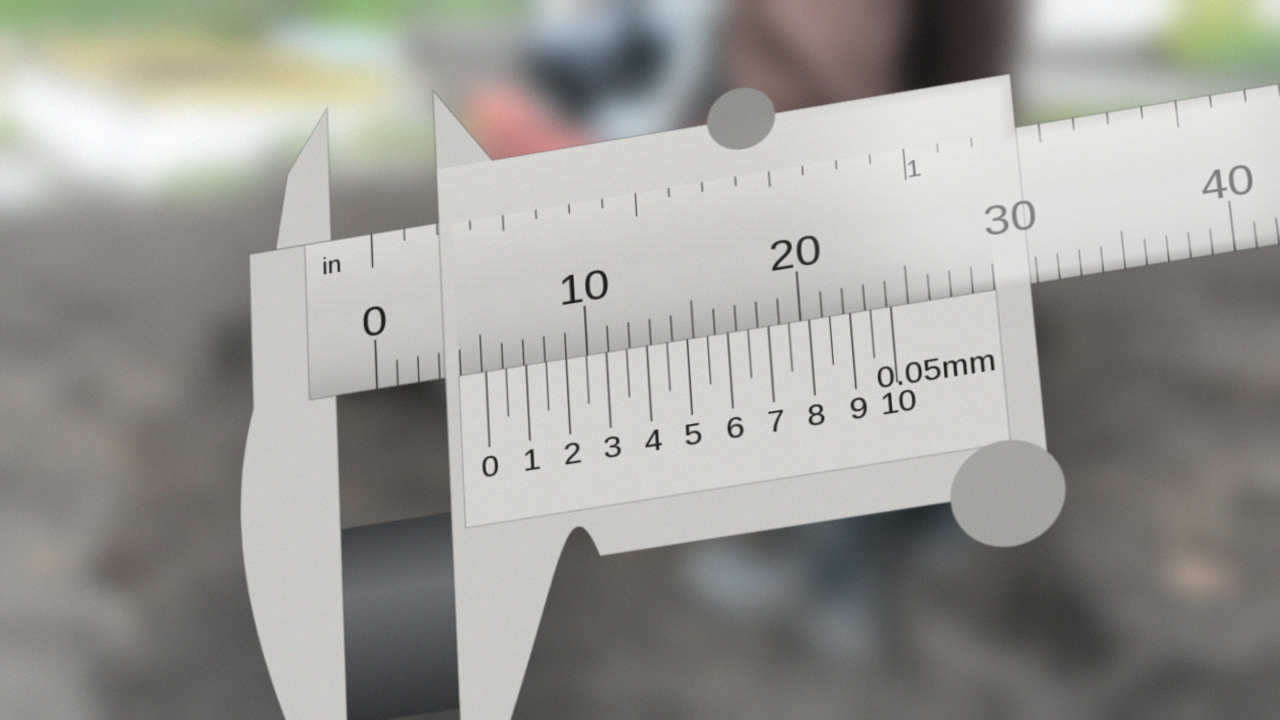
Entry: 5.2 (mm)
